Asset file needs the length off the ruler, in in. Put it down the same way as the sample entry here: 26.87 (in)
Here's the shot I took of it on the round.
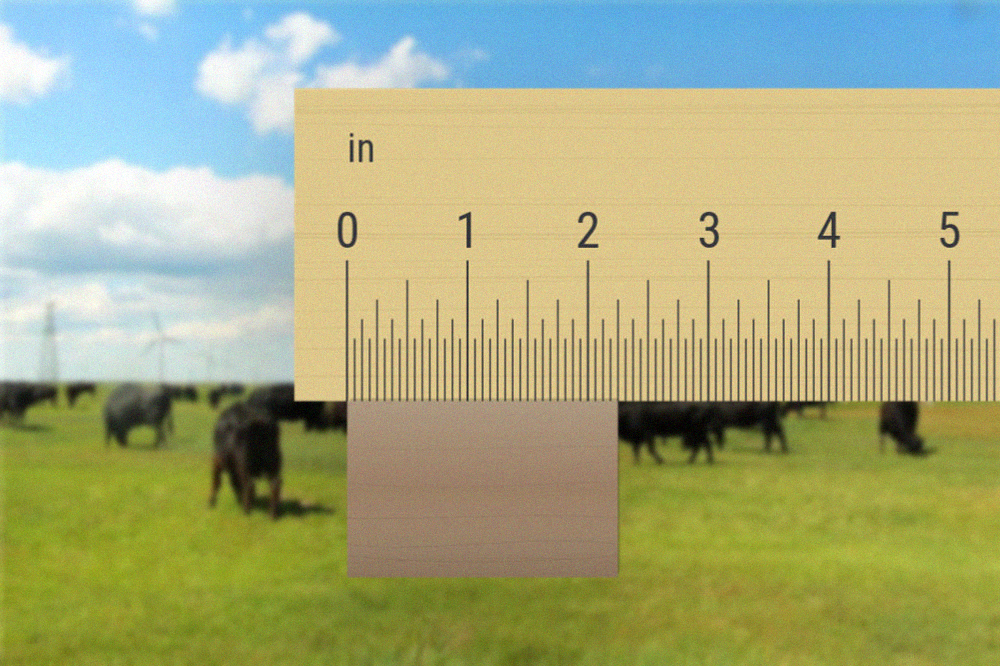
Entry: 2.25 (in)
